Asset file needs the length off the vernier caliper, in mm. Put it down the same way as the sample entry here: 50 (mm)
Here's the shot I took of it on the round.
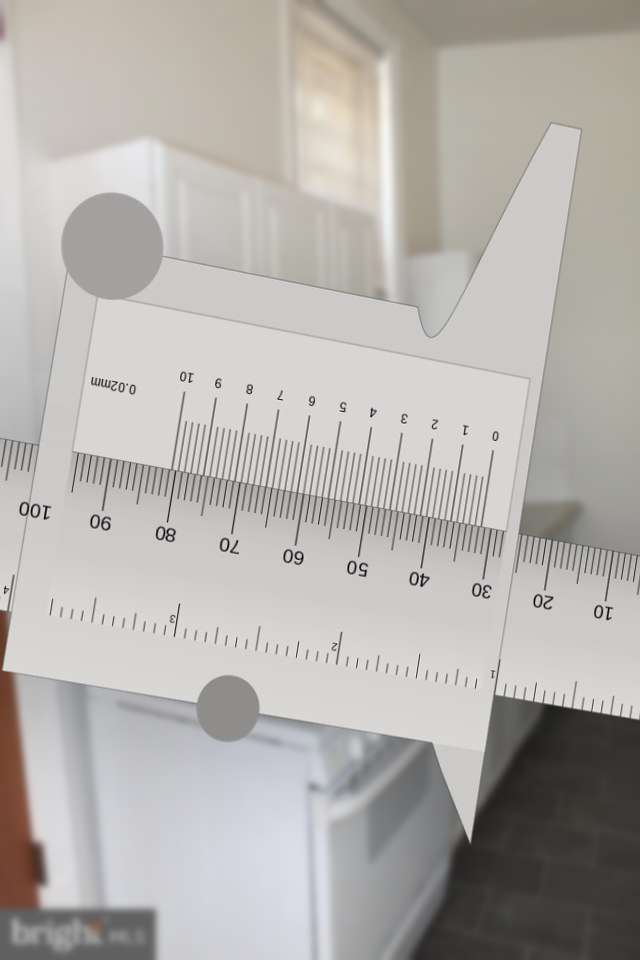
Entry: 31.6 (mm)
